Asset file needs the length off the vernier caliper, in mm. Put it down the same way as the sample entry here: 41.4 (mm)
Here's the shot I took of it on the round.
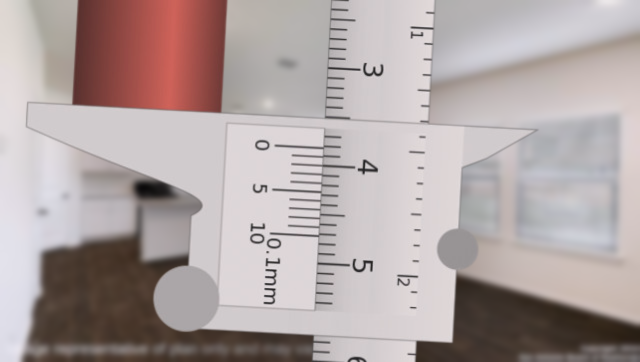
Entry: 38.2 (mm)
